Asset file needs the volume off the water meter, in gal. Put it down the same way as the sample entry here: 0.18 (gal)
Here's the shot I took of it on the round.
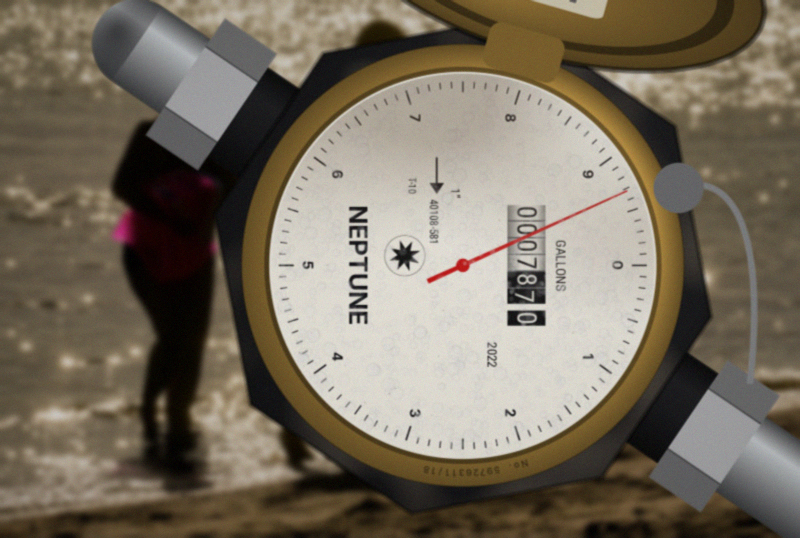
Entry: 7869.3 (gal)
